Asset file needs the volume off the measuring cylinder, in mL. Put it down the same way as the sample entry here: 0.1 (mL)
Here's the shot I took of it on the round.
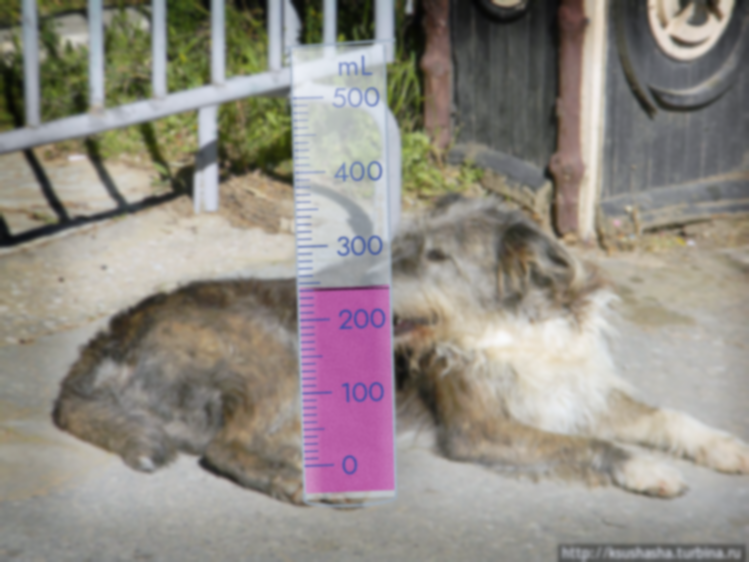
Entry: 240 (mL)
